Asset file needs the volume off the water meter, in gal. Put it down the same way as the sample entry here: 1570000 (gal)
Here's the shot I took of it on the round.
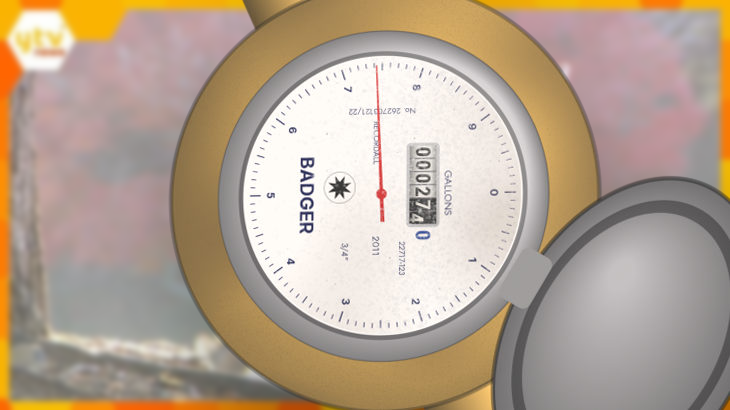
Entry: 2737.4 (gal)
